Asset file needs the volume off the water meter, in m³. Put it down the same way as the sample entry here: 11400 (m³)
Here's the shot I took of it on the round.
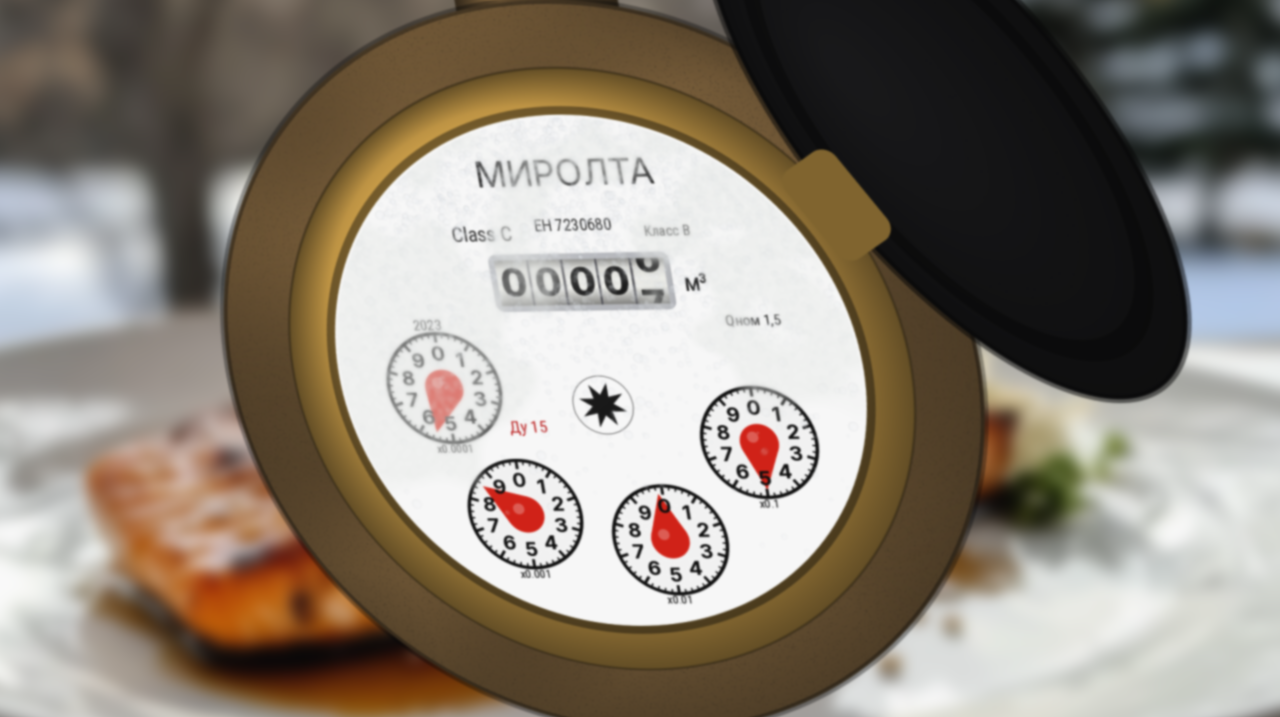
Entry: 6.4985 (m³)
